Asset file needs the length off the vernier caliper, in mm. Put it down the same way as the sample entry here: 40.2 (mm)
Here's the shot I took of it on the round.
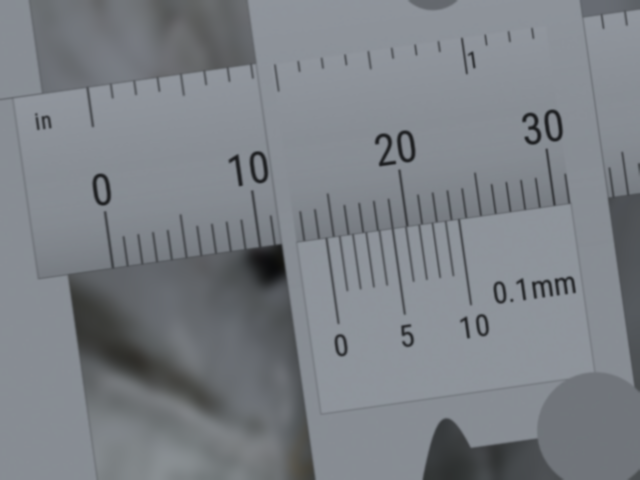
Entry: 14.5 (mm)
